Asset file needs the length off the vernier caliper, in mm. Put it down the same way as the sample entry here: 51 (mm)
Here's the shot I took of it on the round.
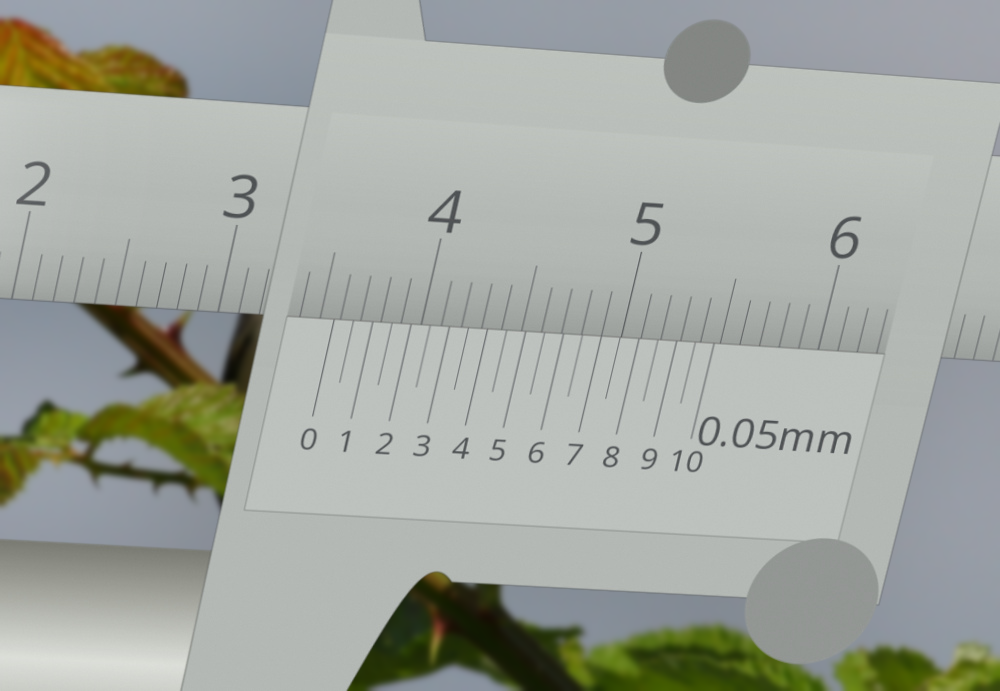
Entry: 35.7 (mm)
